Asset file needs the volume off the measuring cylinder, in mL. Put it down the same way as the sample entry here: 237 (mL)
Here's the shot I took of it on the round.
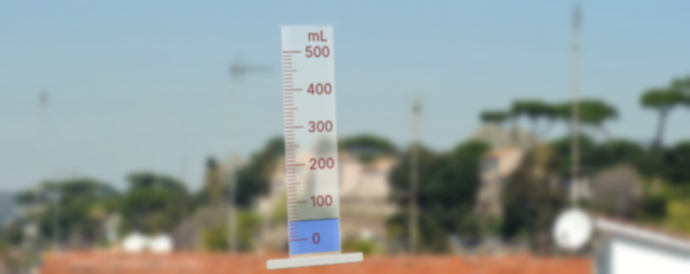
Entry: 50 (mL)
